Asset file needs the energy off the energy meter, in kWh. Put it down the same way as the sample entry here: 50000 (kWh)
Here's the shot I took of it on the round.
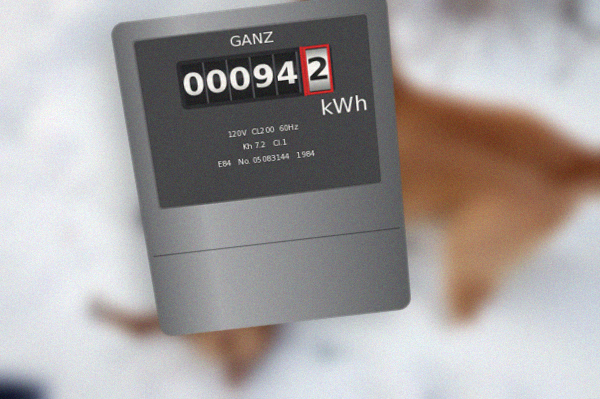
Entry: 94.2 (kWh)
